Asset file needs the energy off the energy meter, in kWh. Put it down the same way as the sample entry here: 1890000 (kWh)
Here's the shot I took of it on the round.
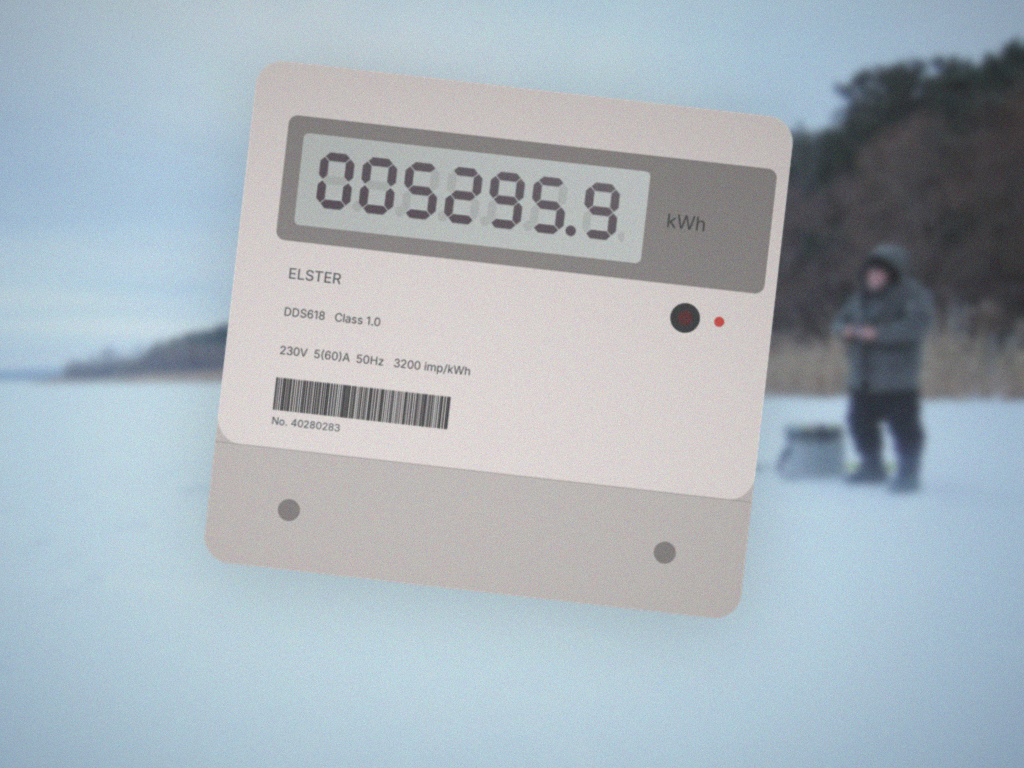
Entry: 5295.9 (kWh)
